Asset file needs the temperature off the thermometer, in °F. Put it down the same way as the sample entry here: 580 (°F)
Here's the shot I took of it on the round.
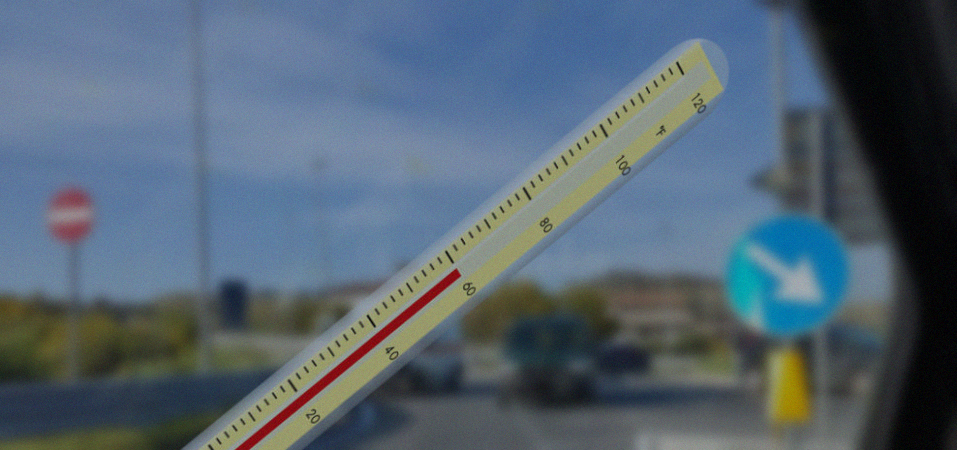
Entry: 60 (°F)
